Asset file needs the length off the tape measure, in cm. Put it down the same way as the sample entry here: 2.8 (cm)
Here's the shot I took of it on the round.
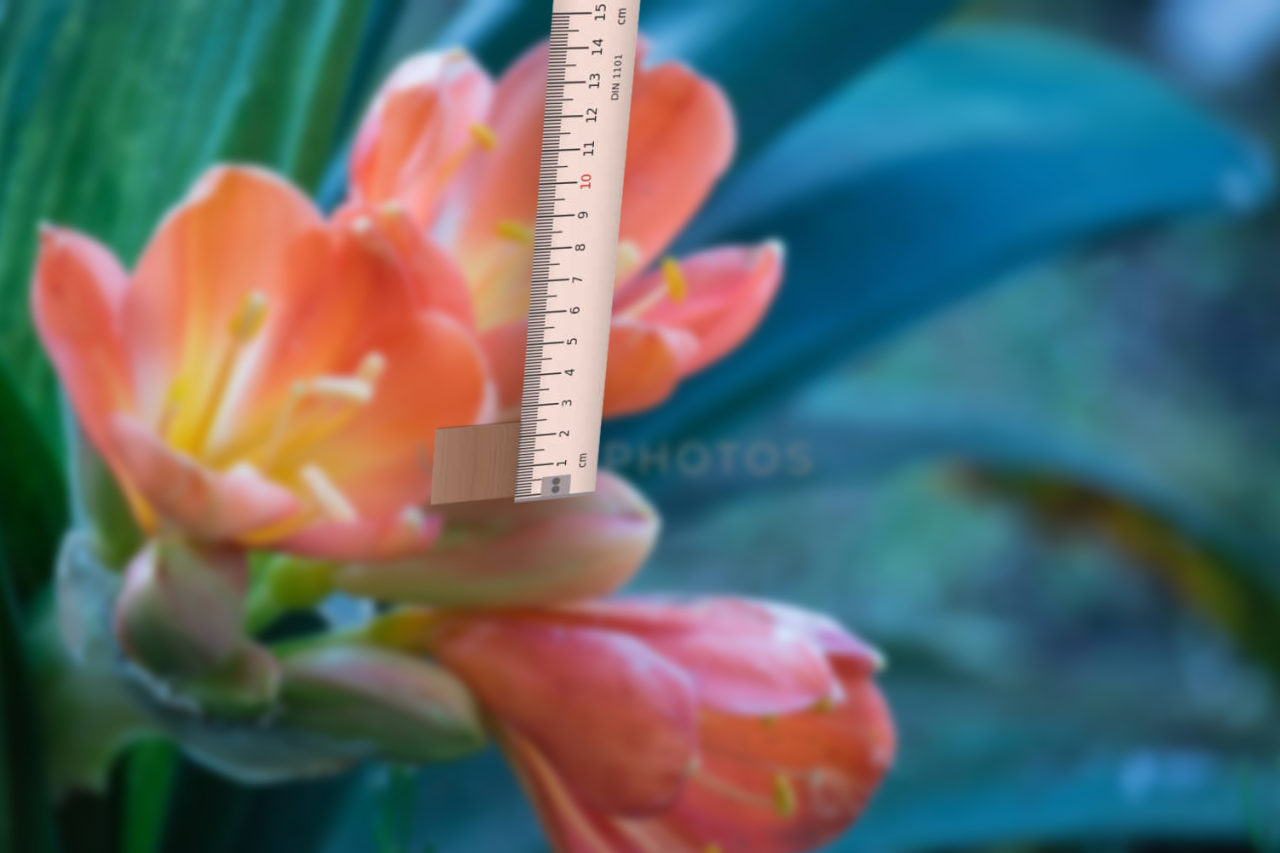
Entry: 2.5 (cm)
